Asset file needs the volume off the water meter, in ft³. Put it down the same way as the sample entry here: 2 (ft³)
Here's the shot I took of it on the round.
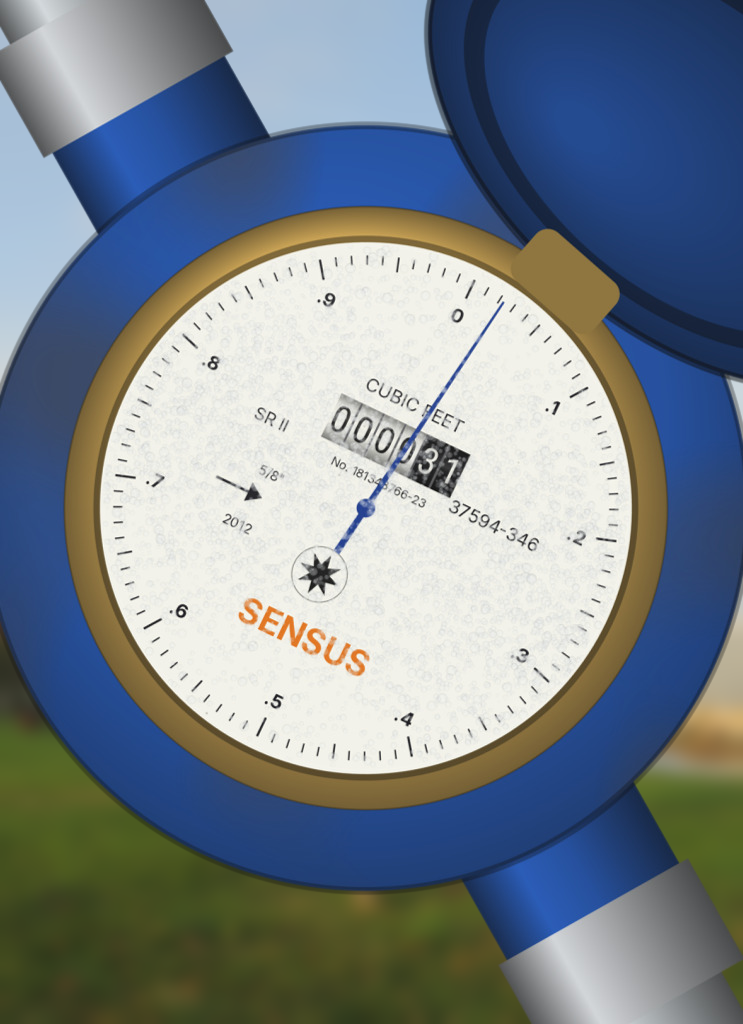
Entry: 31.02 (ft³)
